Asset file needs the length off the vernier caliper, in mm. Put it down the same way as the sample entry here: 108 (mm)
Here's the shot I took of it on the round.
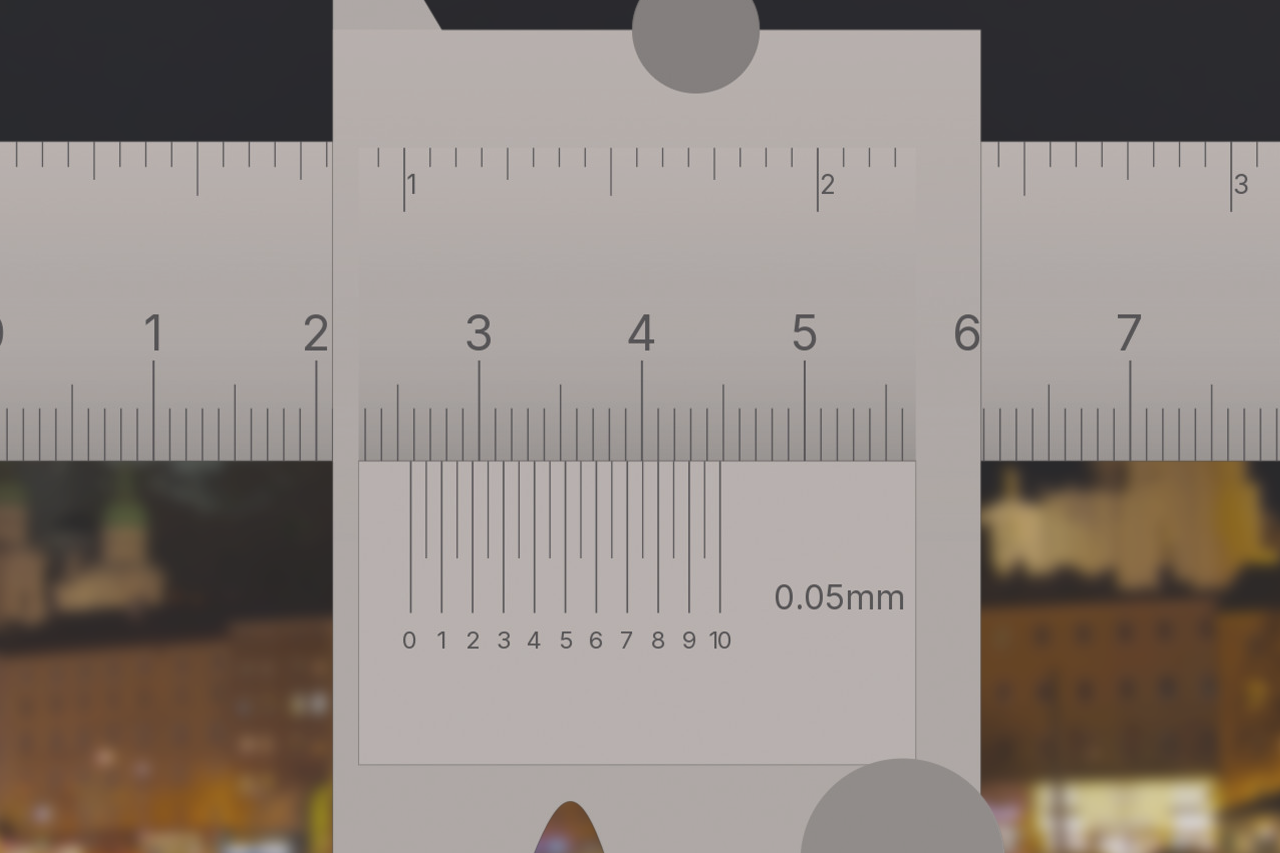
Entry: 25.8 (mm)
